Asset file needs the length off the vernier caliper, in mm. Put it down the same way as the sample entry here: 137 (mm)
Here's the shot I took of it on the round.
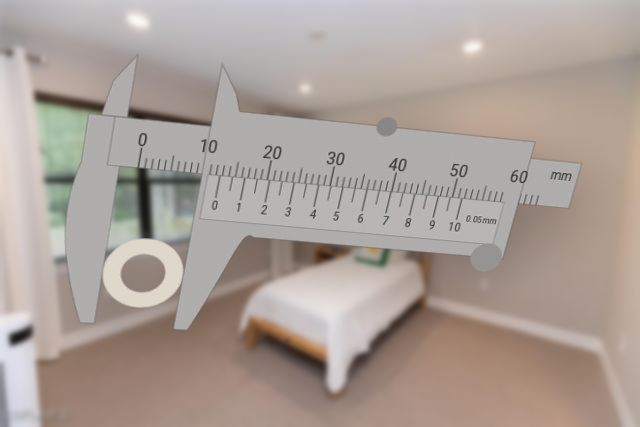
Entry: 12.6 (mm)
